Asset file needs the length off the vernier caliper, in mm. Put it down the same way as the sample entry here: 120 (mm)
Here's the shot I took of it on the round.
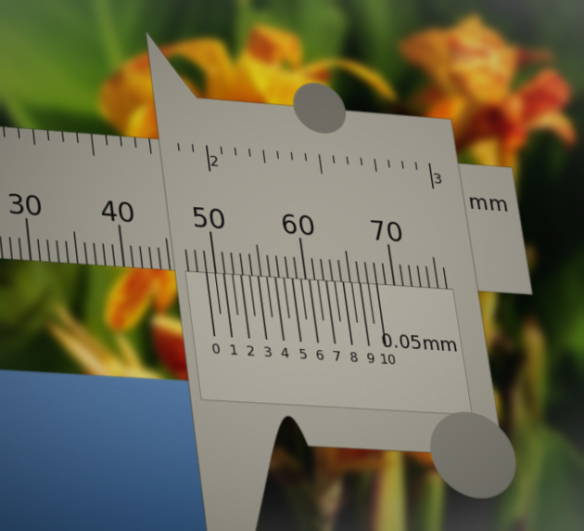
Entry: 49.0 (mm)
